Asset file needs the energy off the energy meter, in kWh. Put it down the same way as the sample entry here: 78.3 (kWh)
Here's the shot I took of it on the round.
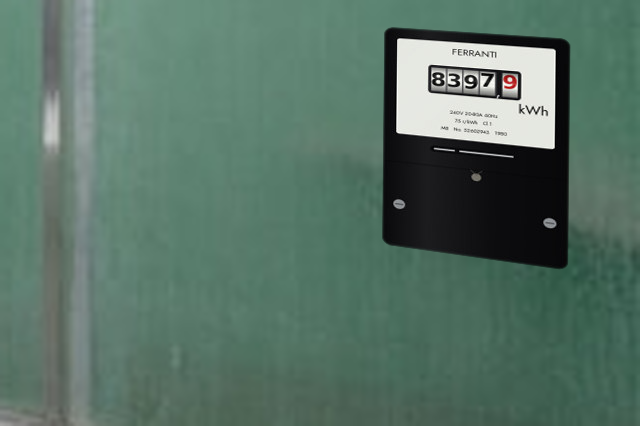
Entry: 8397.9 (kWh)
